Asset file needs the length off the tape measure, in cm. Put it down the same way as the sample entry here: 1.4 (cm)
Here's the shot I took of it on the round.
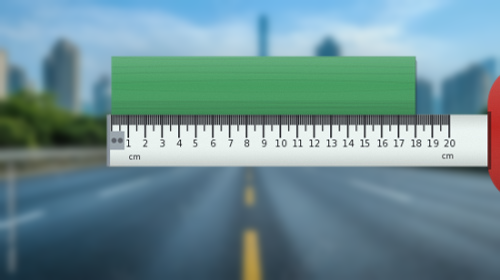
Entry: 18 (cm)
